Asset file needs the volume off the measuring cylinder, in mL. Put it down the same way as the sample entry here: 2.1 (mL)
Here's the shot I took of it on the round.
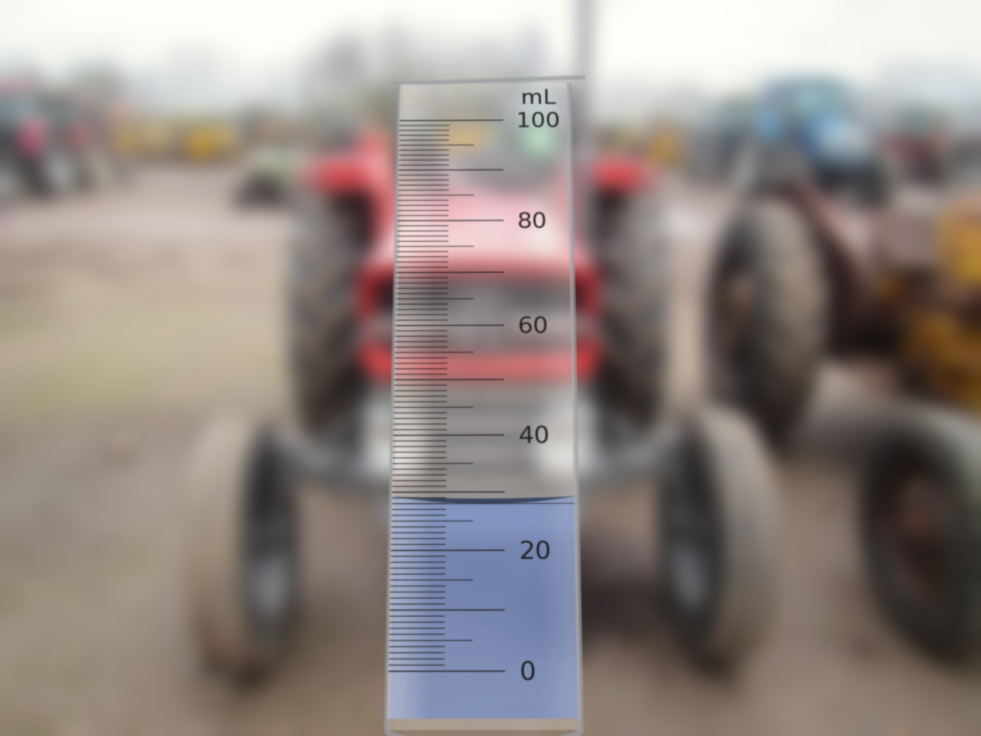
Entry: 28 (mL)
